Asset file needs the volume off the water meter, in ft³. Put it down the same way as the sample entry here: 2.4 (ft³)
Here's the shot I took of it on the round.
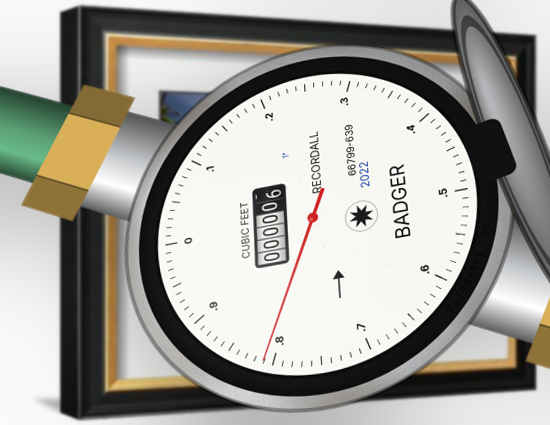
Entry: 5.81 (ft³)
